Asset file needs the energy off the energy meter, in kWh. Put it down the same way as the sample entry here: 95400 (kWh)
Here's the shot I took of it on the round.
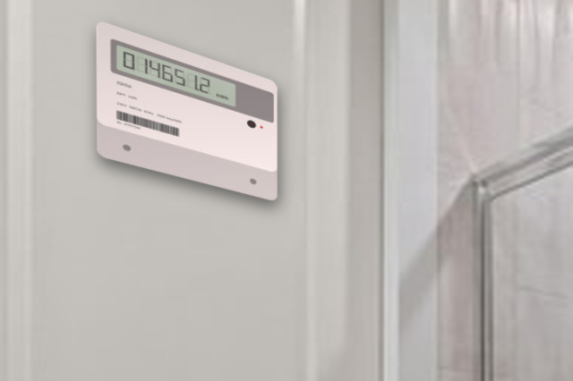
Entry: 14651.2 (kWh)
